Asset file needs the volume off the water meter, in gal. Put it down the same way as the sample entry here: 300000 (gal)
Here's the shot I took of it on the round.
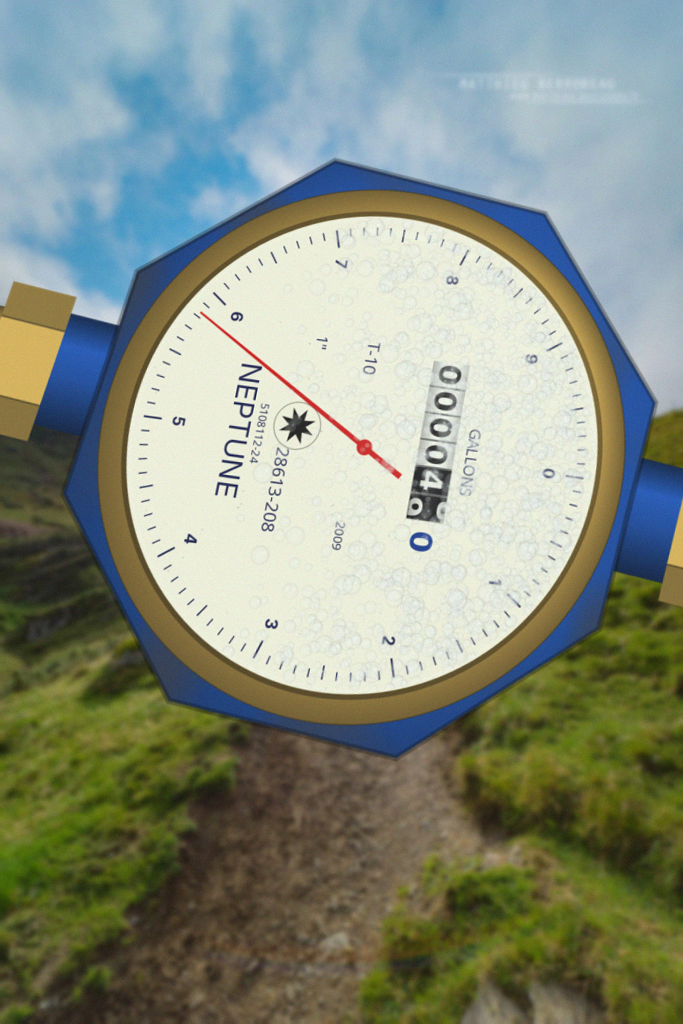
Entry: 485.8 (gal)
